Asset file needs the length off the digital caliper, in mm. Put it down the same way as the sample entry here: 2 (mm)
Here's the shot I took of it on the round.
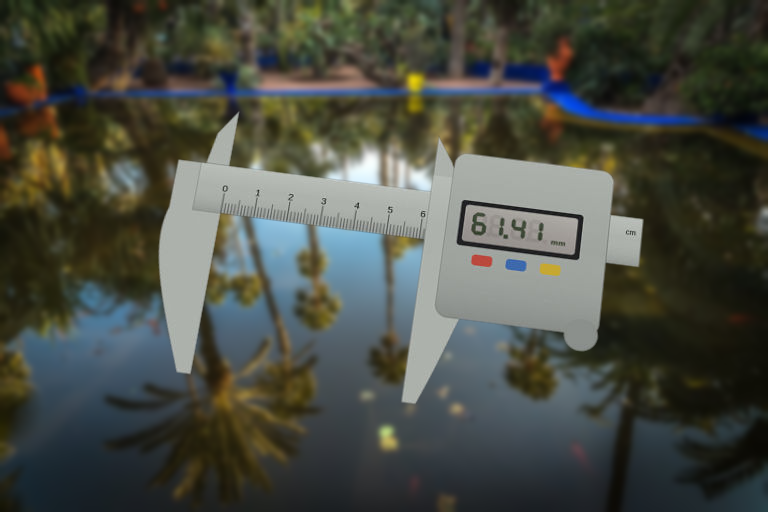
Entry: 61.41 (mm)
